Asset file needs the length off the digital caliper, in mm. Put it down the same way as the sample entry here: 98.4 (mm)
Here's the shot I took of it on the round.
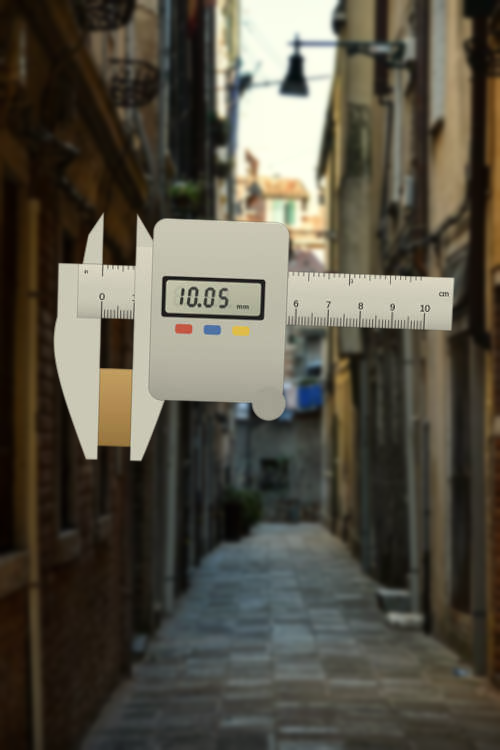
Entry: 10.05 (mm)
